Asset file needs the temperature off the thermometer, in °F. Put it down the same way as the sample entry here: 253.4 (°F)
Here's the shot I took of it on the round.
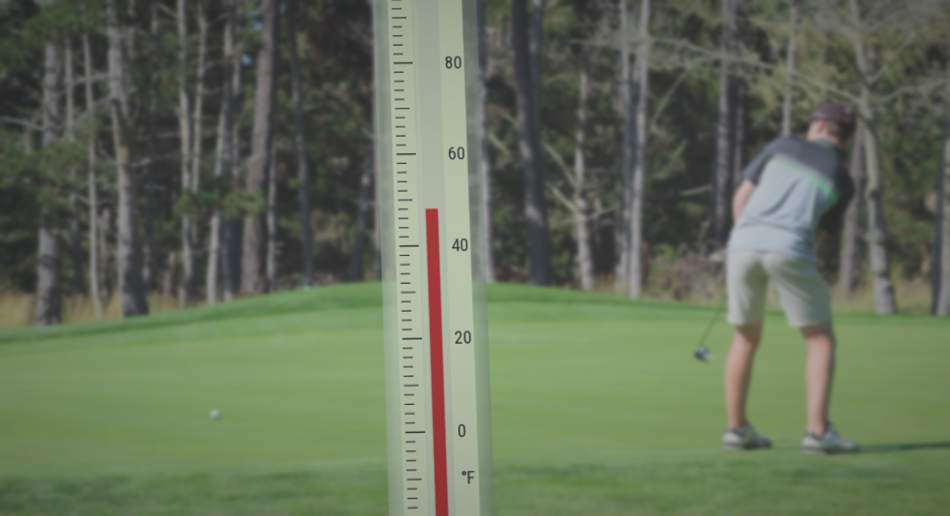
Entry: 48 (°F)
